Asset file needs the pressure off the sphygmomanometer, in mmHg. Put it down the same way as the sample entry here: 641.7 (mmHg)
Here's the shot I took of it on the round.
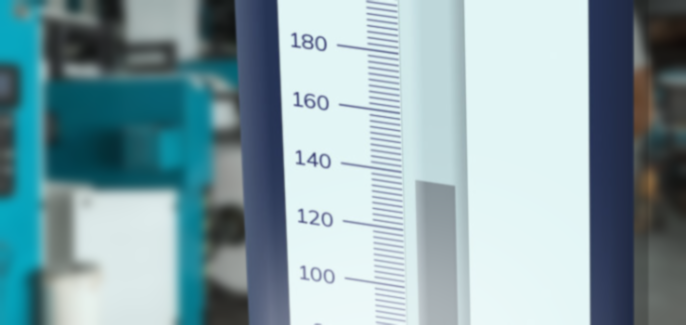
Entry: 138 (mmHg)
